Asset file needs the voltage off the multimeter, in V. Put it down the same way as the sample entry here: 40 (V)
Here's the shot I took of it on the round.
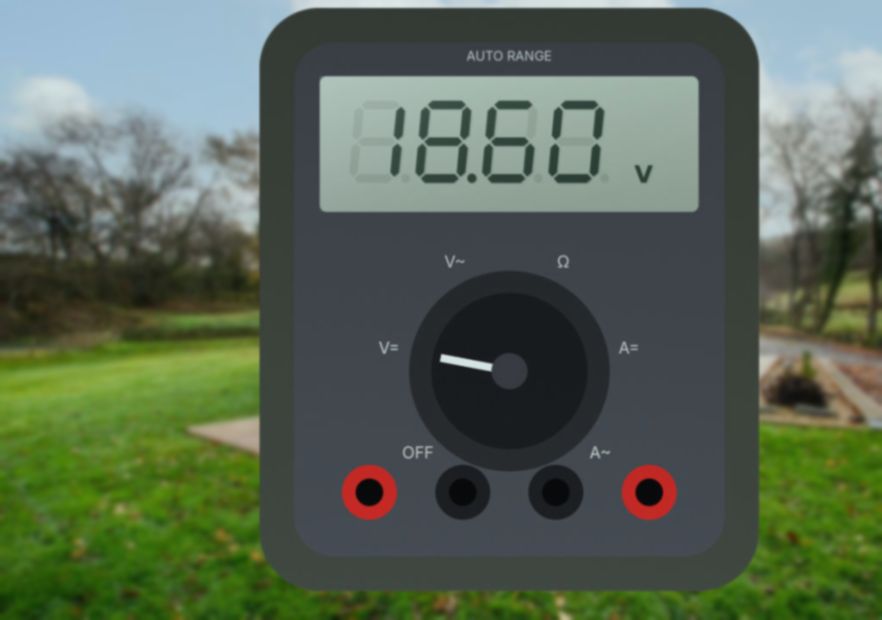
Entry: 18.60 (V)
